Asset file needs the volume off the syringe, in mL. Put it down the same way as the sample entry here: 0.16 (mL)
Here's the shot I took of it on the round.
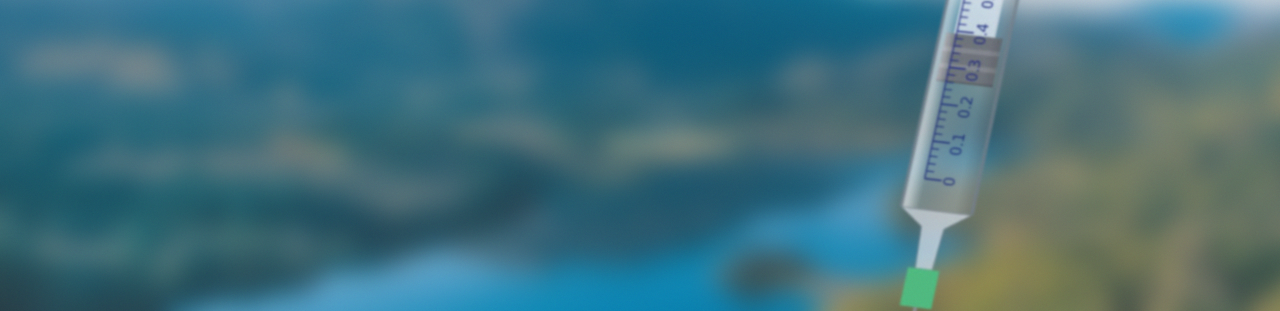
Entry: 0.26 (mL)
